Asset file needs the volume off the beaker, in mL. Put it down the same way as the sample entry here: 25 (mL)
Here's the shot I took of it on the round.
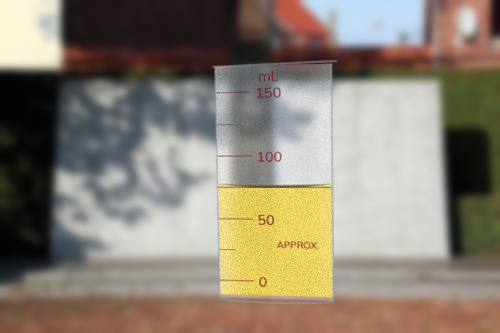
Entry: 75 (mL)
